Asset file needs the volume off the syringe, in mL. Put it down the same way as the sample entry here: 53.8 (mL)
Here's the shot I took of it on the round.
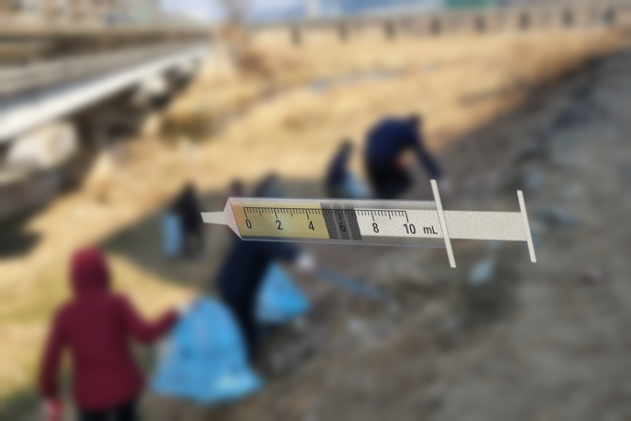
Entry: 5 (mL)
